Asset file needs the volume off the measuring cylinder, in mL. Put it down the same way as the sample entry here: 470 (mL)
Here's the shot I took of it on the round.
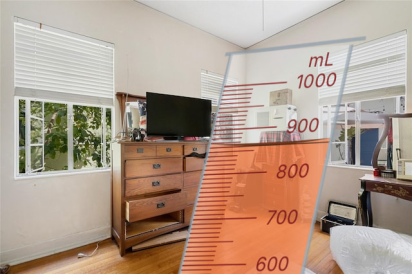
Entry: 860 (mL)
